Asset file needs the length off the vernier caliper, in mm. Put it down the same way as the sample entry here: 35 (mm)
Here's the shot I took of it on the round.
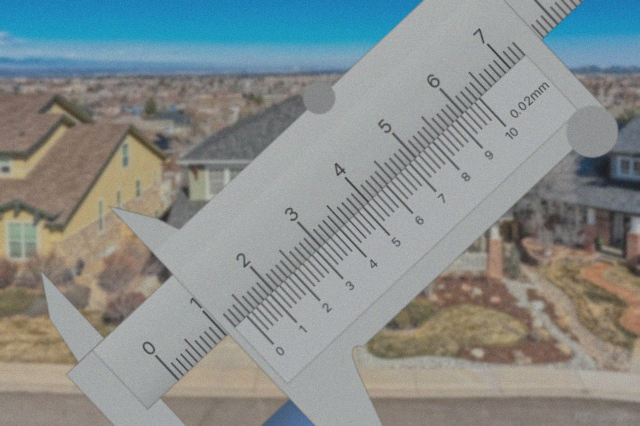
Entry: 14.4 (mm)
